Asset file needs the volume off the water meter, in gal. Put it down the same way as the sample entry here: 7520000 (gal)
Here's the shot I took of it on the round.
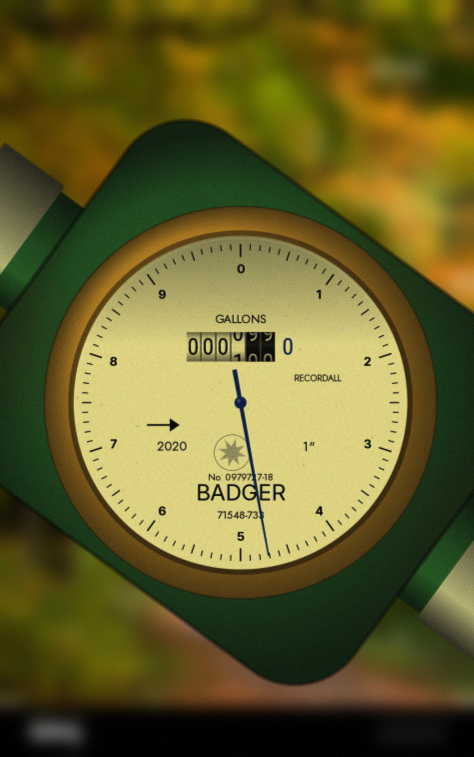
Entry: 994.7 (gal)
